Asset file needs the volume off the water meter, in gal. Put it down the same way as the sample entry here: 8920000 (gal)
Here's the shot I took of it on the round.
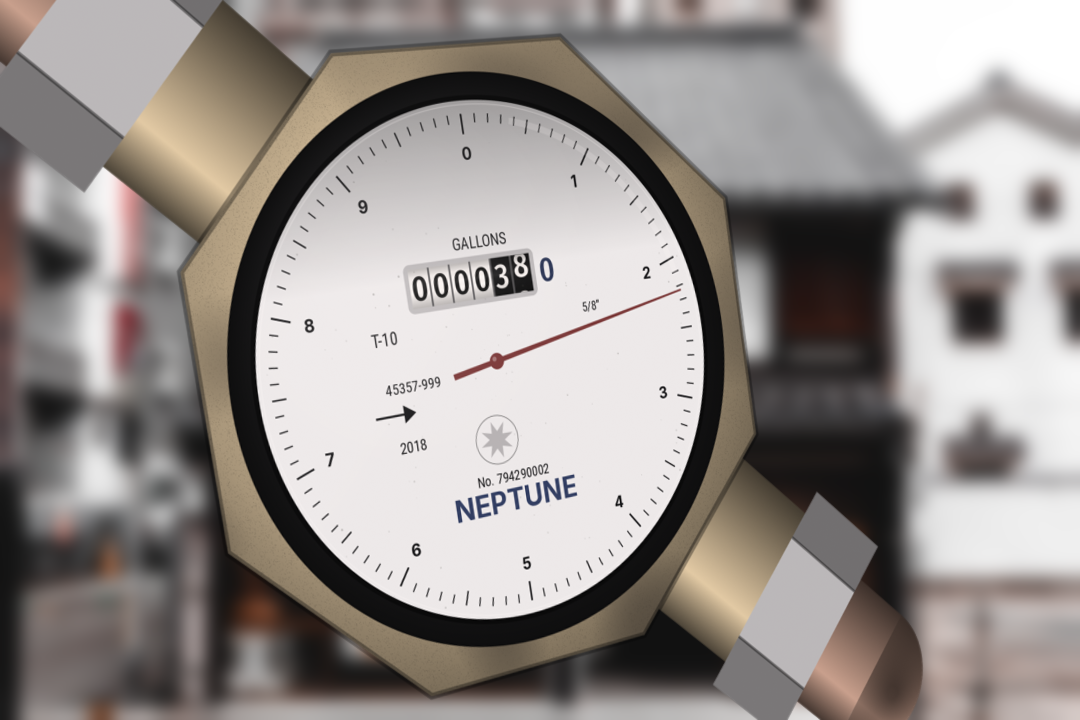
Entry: 382.2 (gal)
